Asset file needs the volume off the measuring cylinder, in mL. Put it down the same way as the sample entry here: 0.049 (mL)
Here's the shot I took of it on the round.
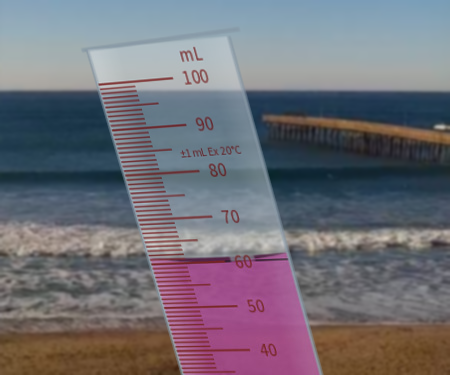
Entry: 60 (mL)
